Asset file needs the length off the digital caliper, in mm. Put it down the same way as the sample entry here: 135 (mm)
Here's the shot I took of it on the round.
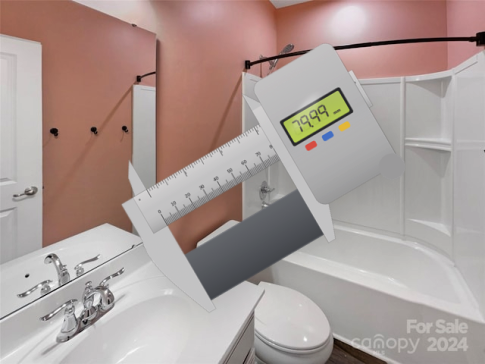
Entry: 79.99 (mm)
